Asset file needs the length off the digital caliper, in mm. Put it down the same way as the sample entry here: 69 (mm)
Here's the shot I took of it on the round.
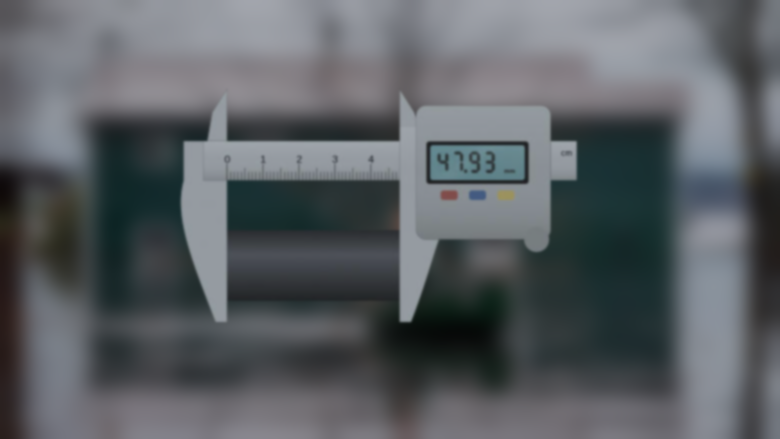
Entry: 47.93 (mm)
